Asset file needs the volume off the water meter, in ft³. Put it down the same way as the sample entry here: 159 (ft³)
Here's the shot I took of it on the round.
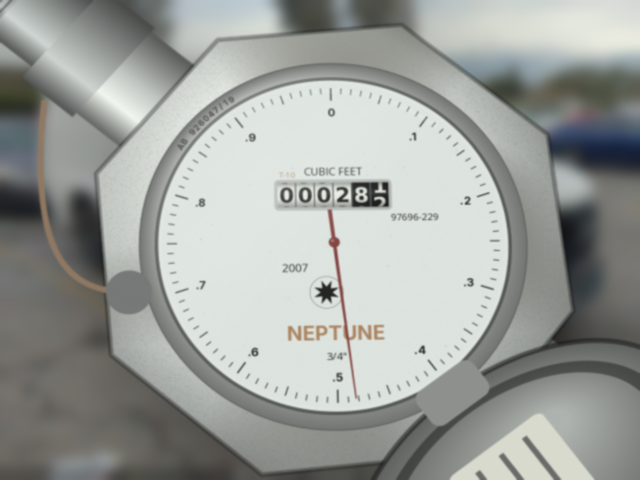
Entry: 281.48 (ft³)
